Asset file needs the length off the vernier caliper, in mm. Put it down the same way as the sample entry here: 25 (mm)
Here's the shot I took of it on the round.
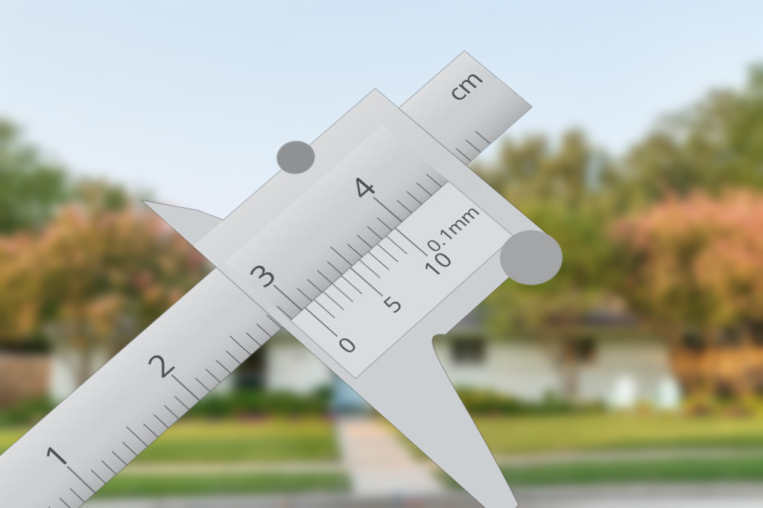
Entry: 30.3 (mm)
